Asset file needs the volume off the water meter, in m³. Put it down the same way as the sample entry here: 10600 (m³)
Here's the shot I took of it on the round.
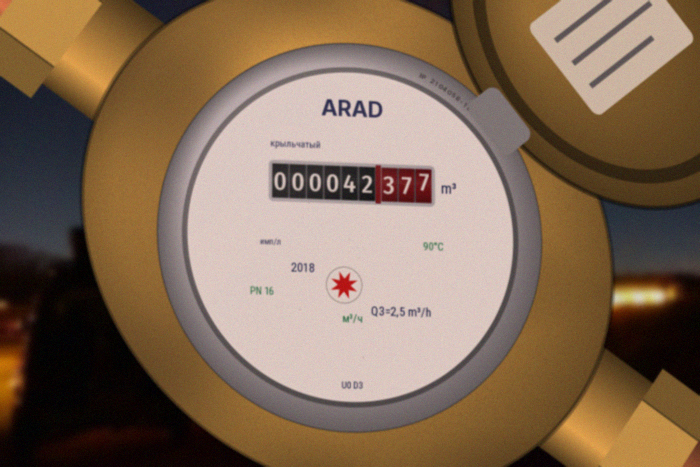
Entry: 42.377 (m³)
